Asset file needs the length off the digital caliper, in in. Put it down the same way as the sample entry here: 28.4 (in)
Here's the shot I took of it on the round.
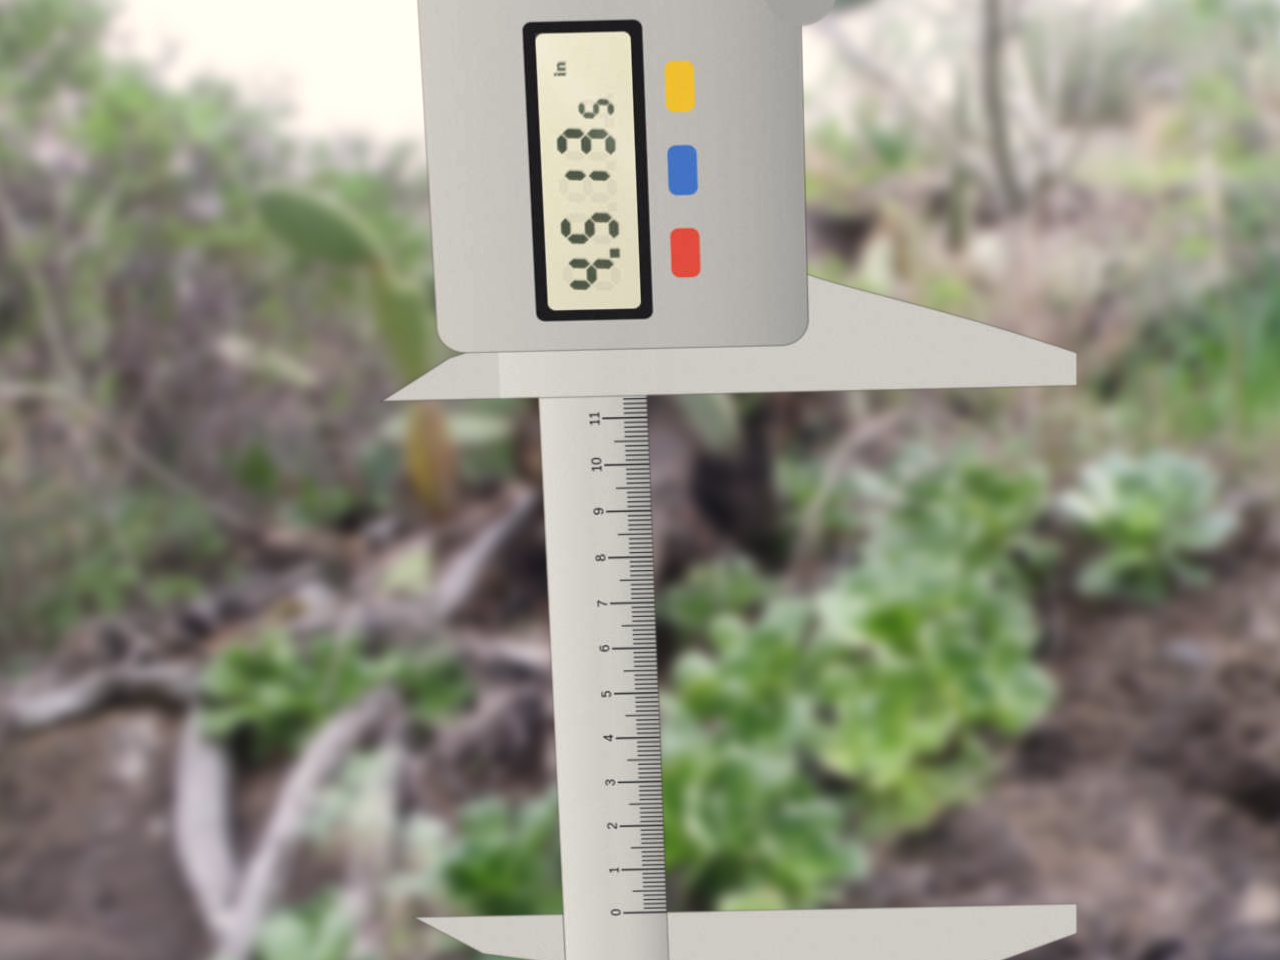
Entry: 4.5135 (in)
